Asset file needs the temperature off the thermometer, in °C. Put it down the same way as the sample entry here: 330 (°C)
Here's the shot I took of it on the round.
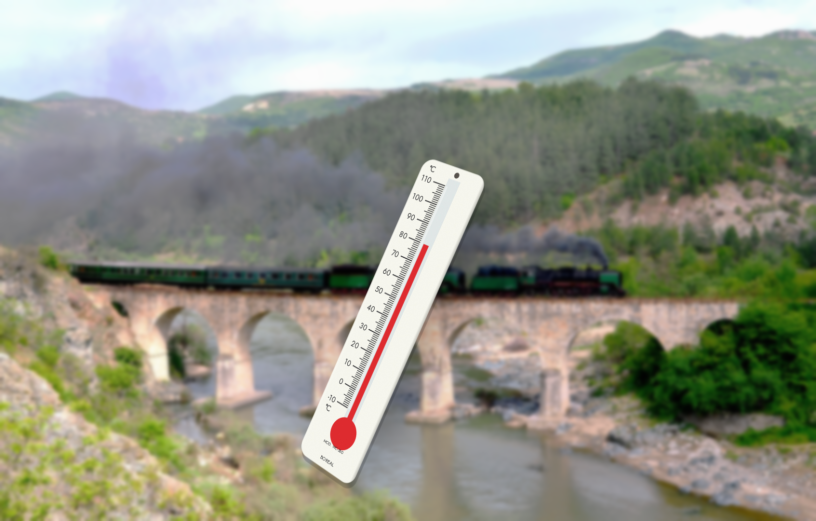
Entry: 80 (°C)
